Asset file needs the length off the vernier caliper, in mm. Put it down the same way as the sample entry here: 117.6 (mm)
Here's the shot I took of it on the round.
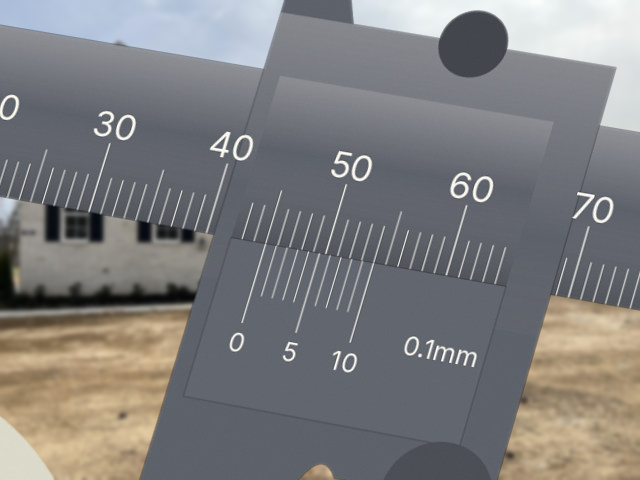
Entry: 45.0 (mm)
